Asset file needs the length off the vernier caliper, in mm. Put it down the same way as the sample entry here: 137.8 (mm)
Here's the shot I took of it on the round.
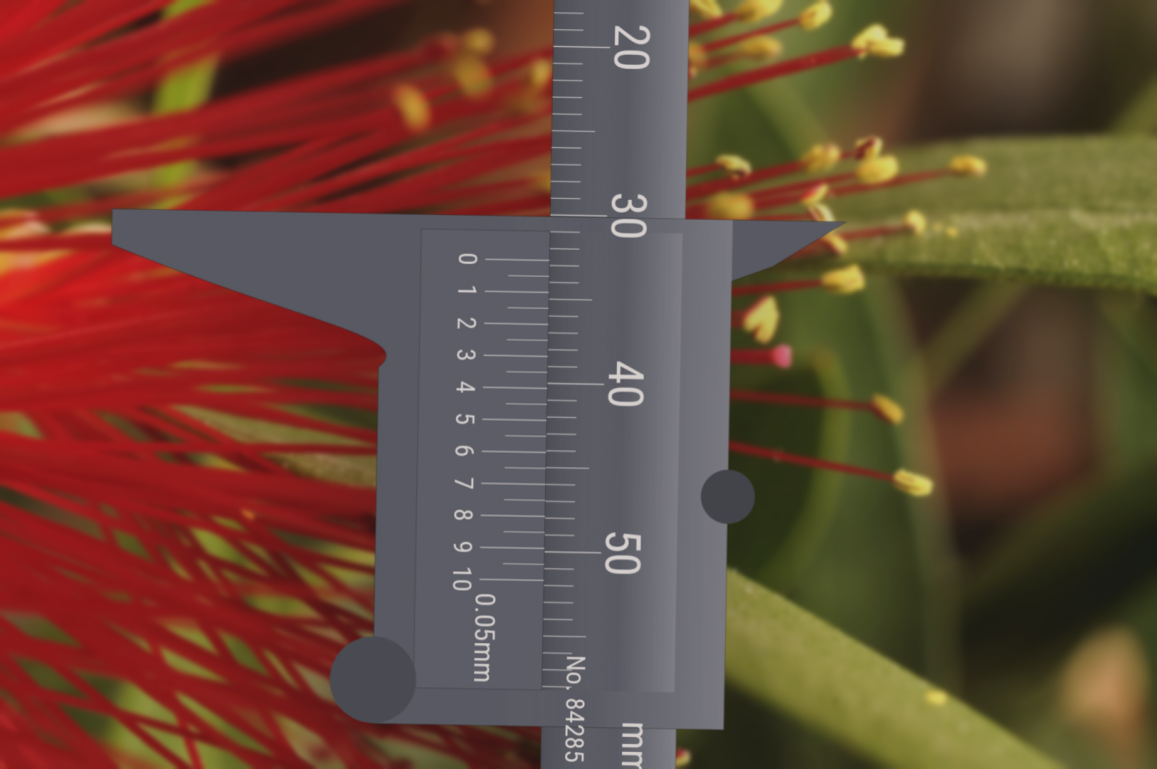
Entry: 32.7 (mm)
